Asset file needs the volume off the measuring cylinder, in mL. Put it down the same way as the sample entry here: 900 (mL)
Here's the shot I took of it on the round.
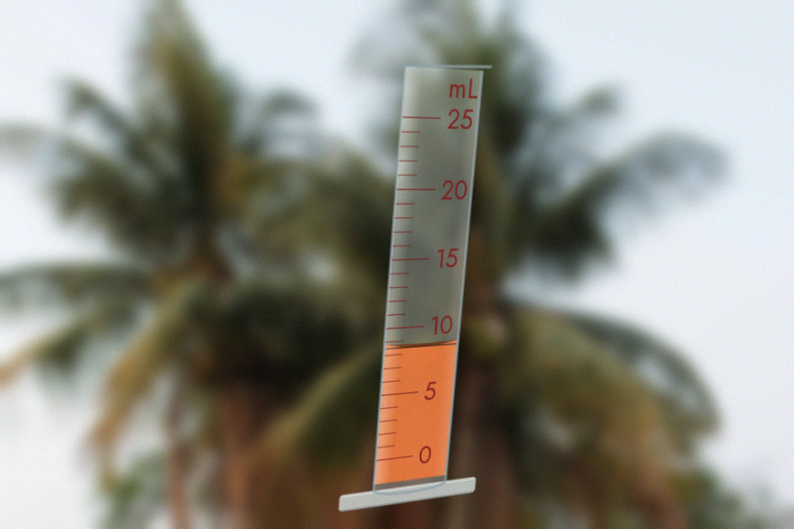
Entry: 8.5 (mL)
